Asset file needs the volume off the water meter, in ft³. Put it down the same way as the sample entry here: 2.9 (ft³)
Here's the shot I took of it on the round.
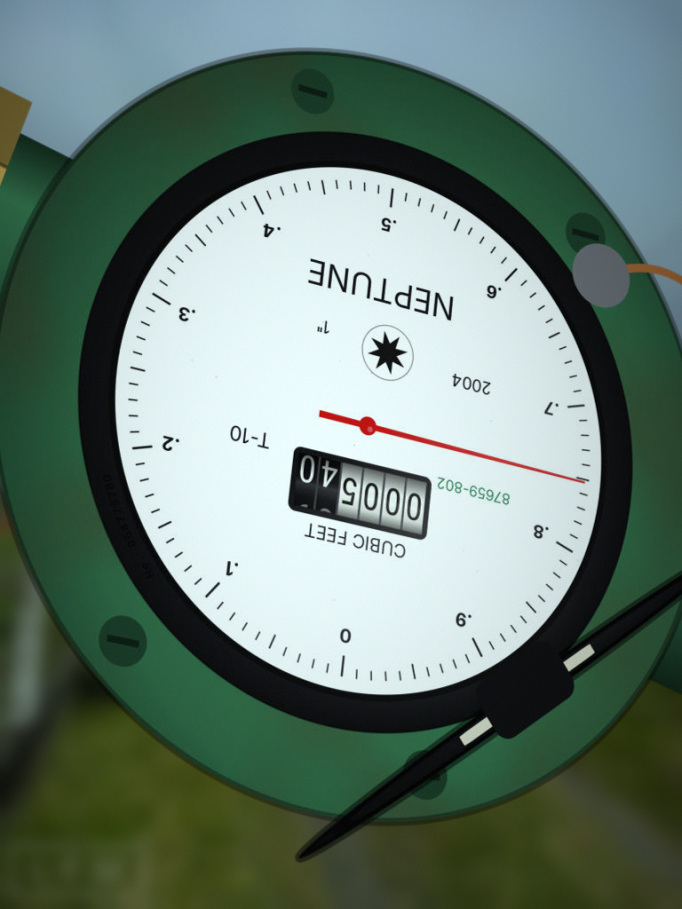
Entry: 539.75 (ft³)
